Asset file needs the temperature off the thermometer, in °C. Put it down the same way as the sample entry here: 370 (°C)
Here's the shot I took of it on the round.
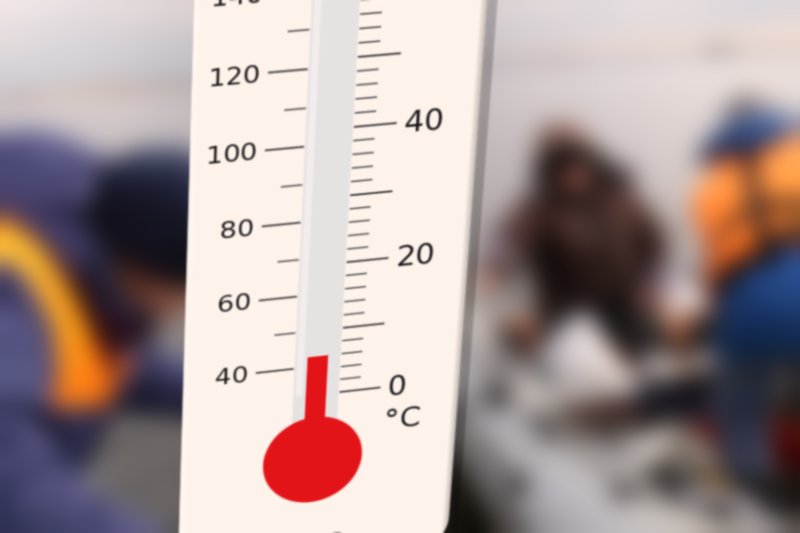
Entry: 6 (°C)
